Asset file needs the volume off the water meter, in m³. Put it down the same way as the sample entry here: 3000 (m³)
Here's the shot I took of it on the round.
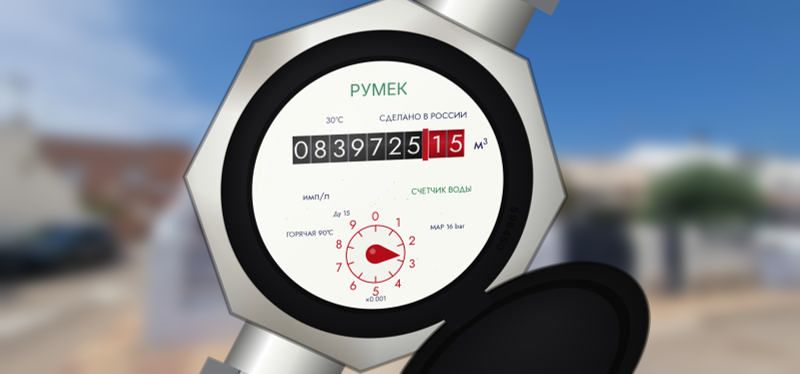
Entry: 839725.152 (m³)
